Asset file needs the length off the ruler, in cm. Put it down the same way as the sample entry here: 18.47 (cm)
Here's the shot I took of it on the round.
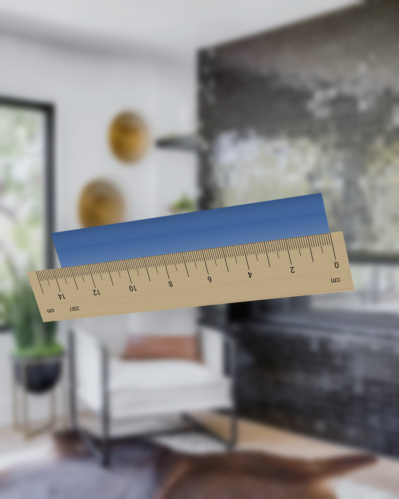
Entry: 13.5 (cm)
